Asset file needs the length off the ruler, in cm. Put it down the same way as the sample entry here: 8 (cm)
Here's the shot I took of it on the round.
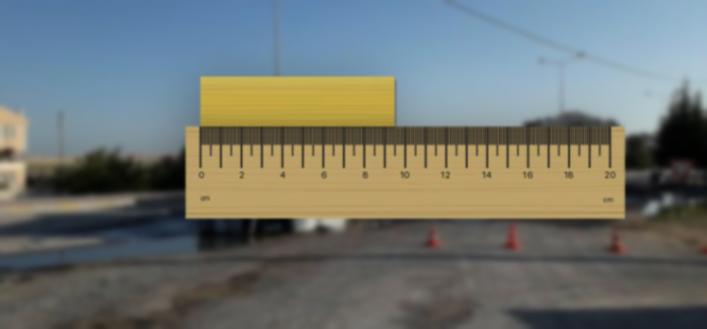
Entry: 9.5 (cm)
